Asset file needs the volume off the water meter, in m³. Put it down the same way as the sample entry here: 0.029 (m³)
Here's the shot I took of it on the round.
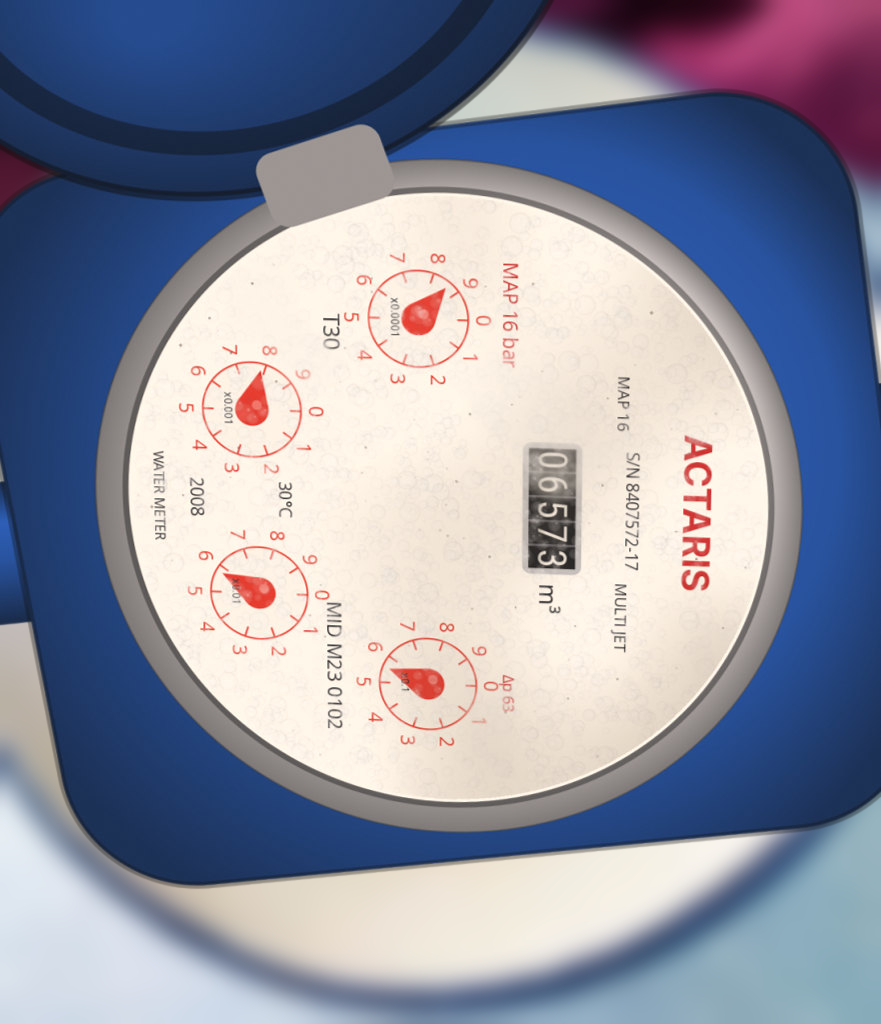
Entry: 6573.5578 (m³)
